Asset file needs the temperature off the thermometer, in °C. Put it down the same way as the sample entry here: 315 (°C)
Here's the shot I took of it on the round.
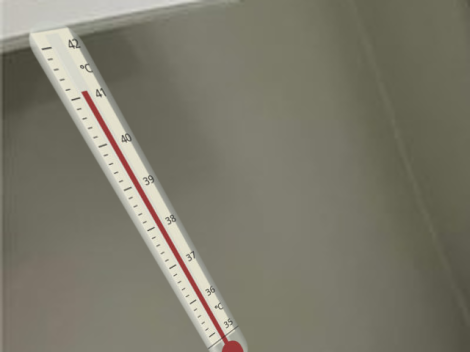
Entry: 41.1 (°C)
